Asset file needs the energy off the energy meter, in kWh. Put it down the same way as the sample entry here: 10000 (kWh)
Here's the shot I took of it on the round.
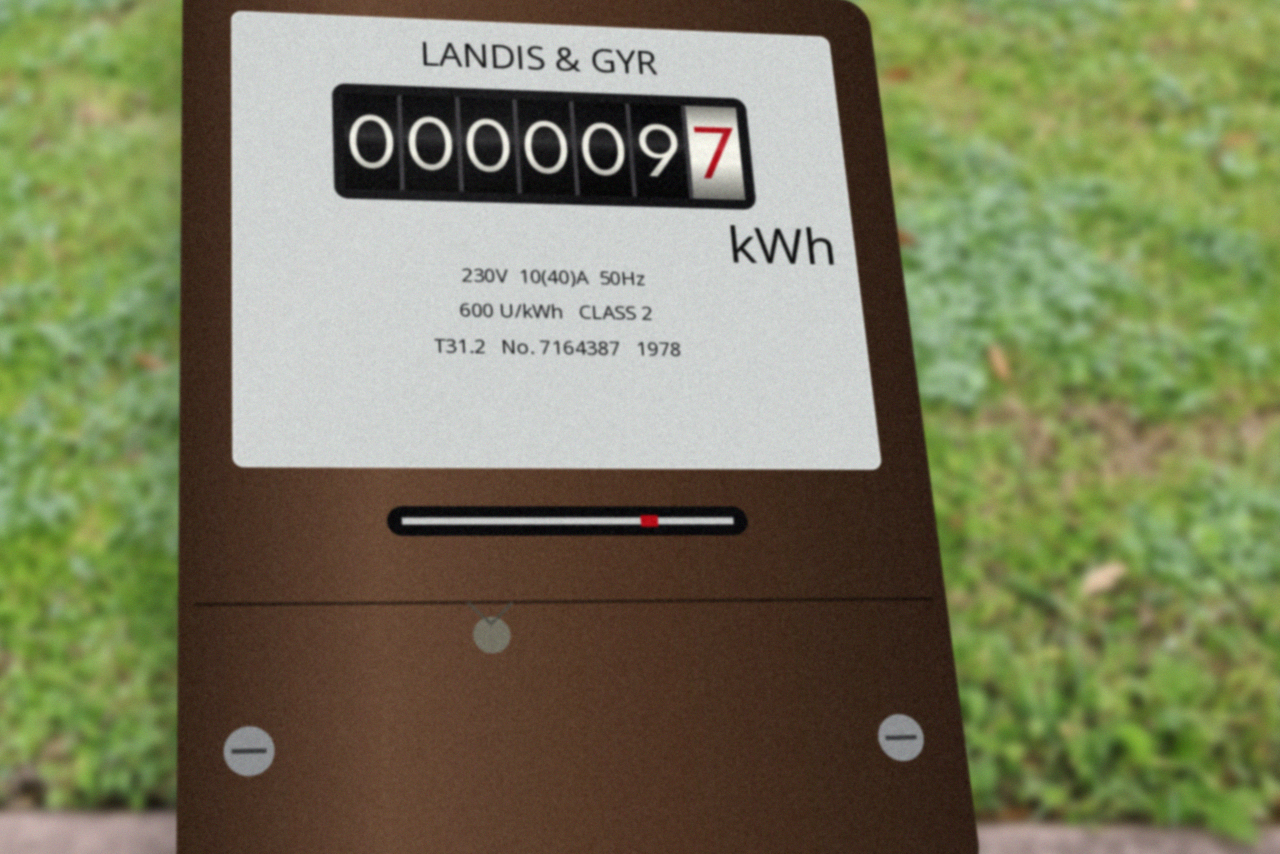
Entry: 9.7 (kWh)
